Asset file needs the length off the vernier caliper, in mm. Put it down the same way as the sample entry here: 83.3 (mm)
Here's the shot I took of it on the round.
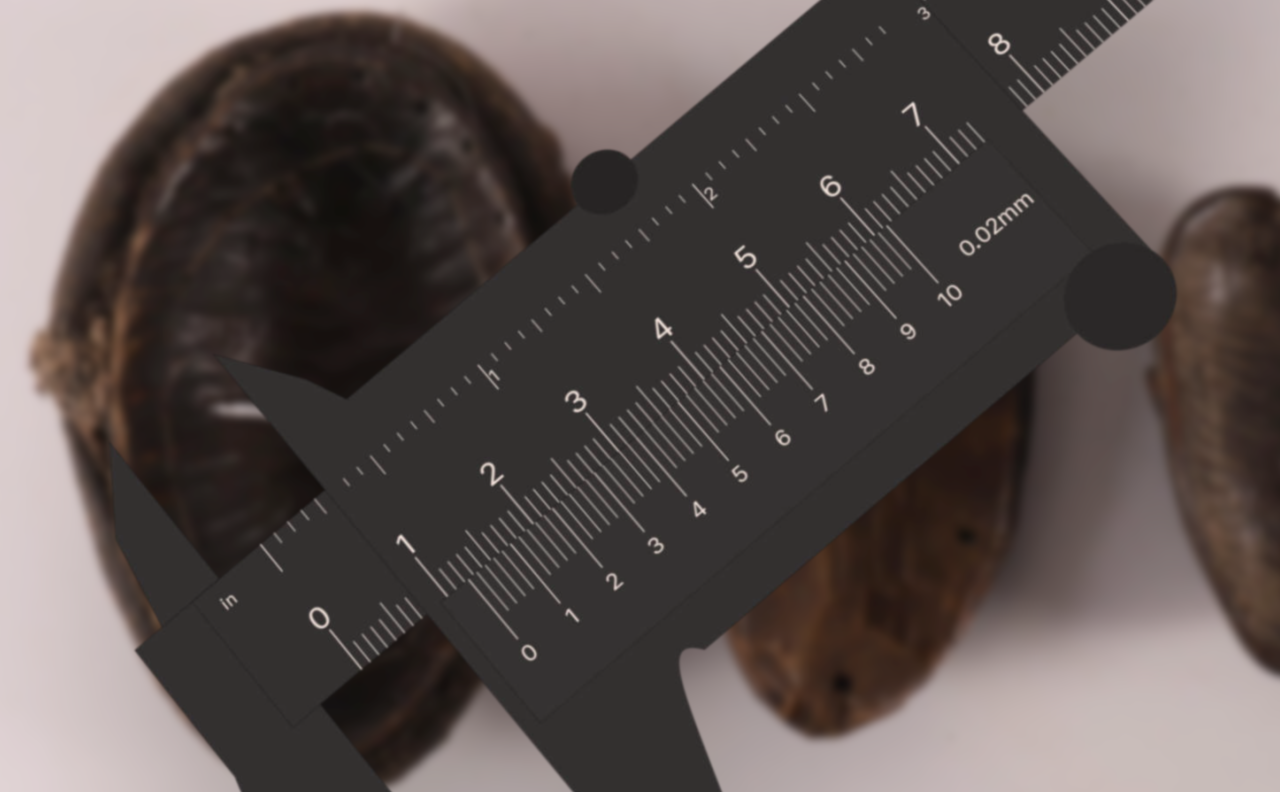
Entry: 12.4 (mm)
